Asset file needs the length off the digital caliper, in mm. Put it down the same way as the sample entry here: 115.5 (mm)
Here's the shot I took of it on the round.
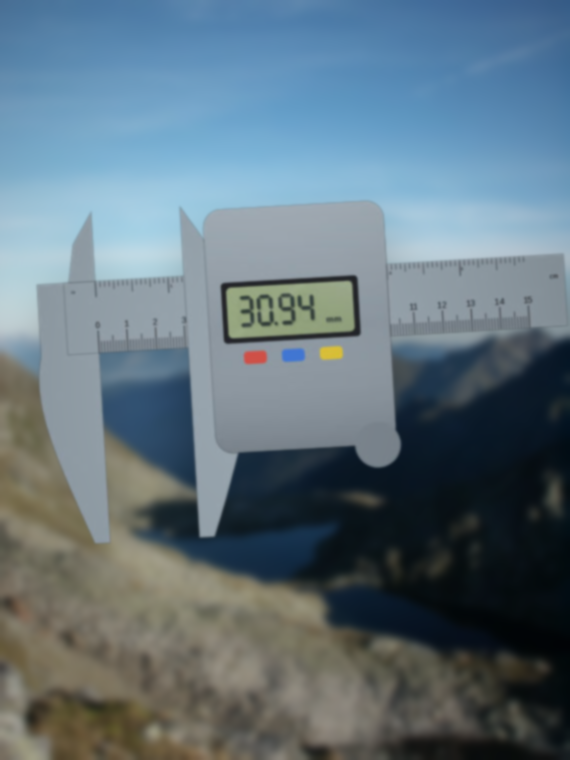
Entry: 30.94 (mm)
